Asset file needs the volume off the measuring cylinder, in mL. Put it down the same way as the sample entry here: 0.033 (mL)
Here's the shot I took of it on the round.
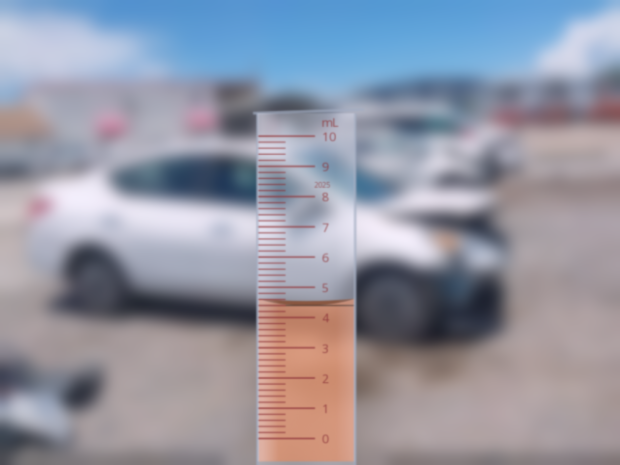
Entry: 4.4 (mL)
